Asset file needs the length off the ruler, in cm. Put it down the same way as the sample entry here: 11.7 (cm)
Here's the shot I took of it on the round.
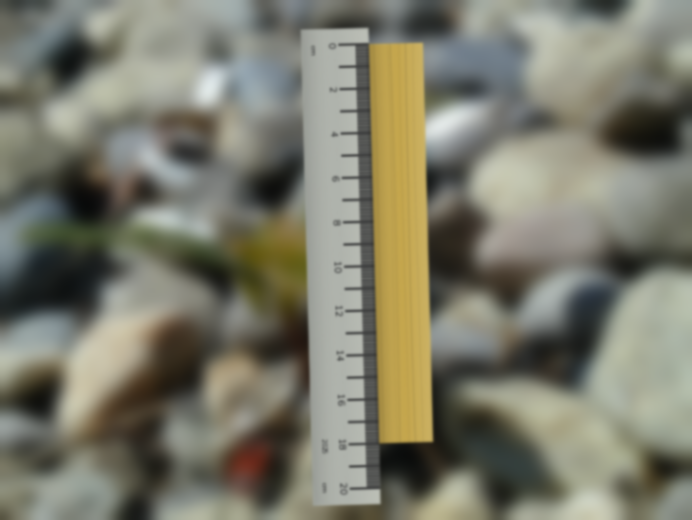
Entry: 18 (cm)
